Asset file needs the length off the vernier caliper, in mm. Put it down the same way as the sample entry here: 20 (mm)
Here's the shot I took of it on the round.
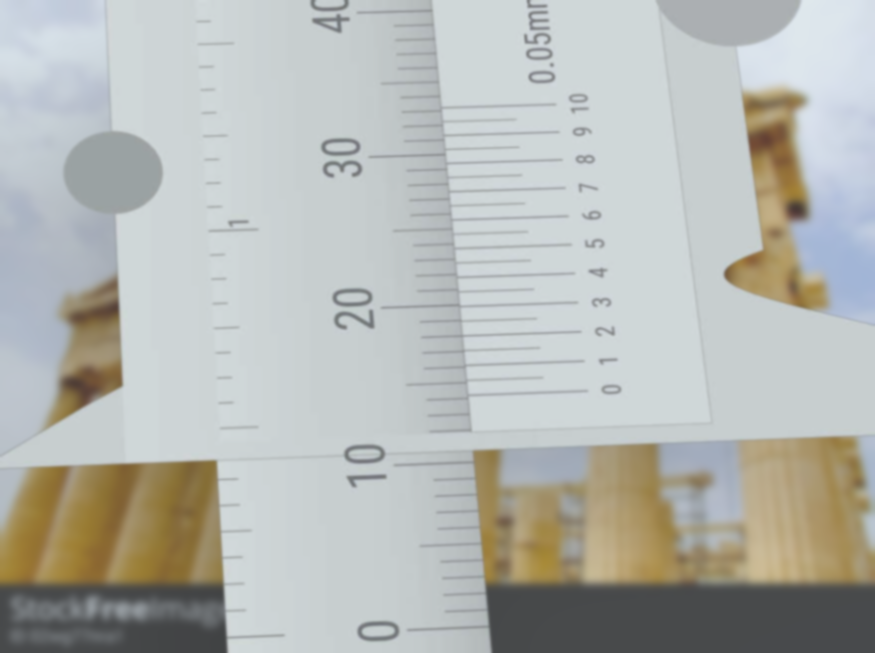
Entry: 14.2 (mm)
